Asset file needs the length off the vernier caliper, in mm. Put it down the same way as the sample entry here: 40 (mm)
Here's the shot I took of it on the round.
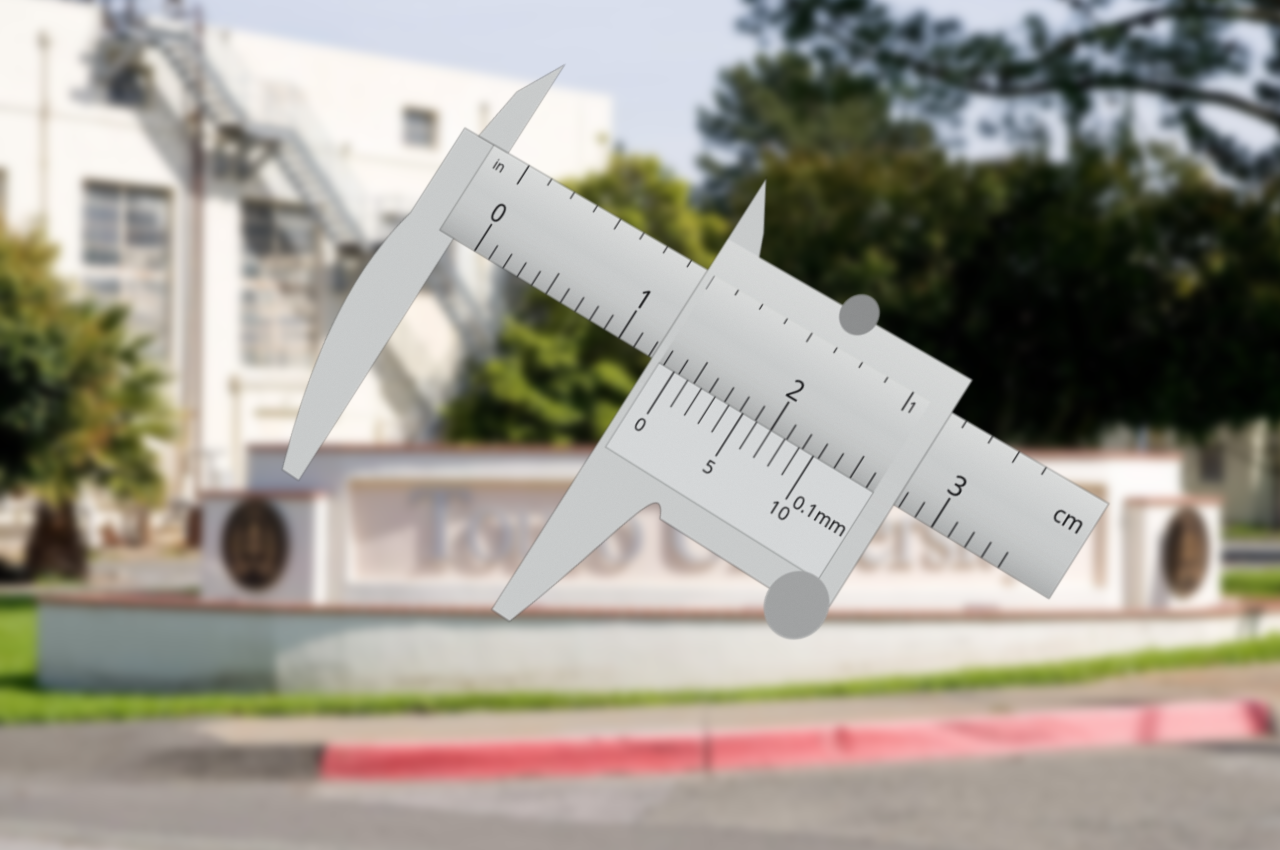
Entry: 13.7 (mm)
